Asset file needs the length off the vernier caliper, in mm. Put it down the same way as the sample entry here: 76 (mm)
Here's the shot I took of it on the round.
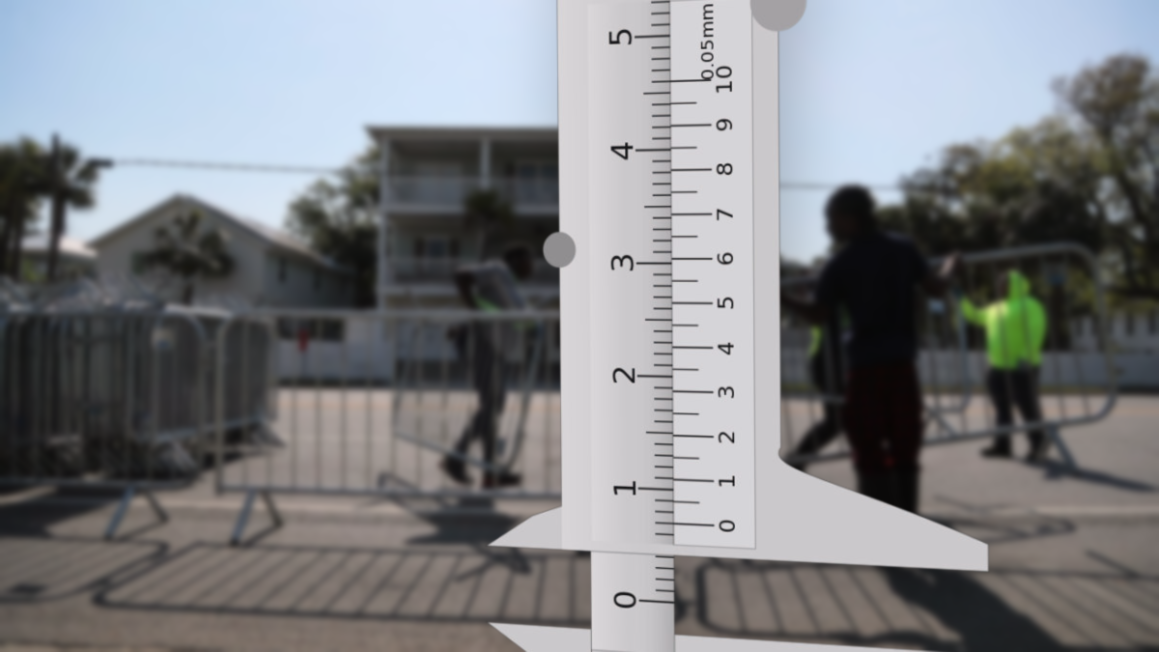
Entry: 7.0 (mm)
